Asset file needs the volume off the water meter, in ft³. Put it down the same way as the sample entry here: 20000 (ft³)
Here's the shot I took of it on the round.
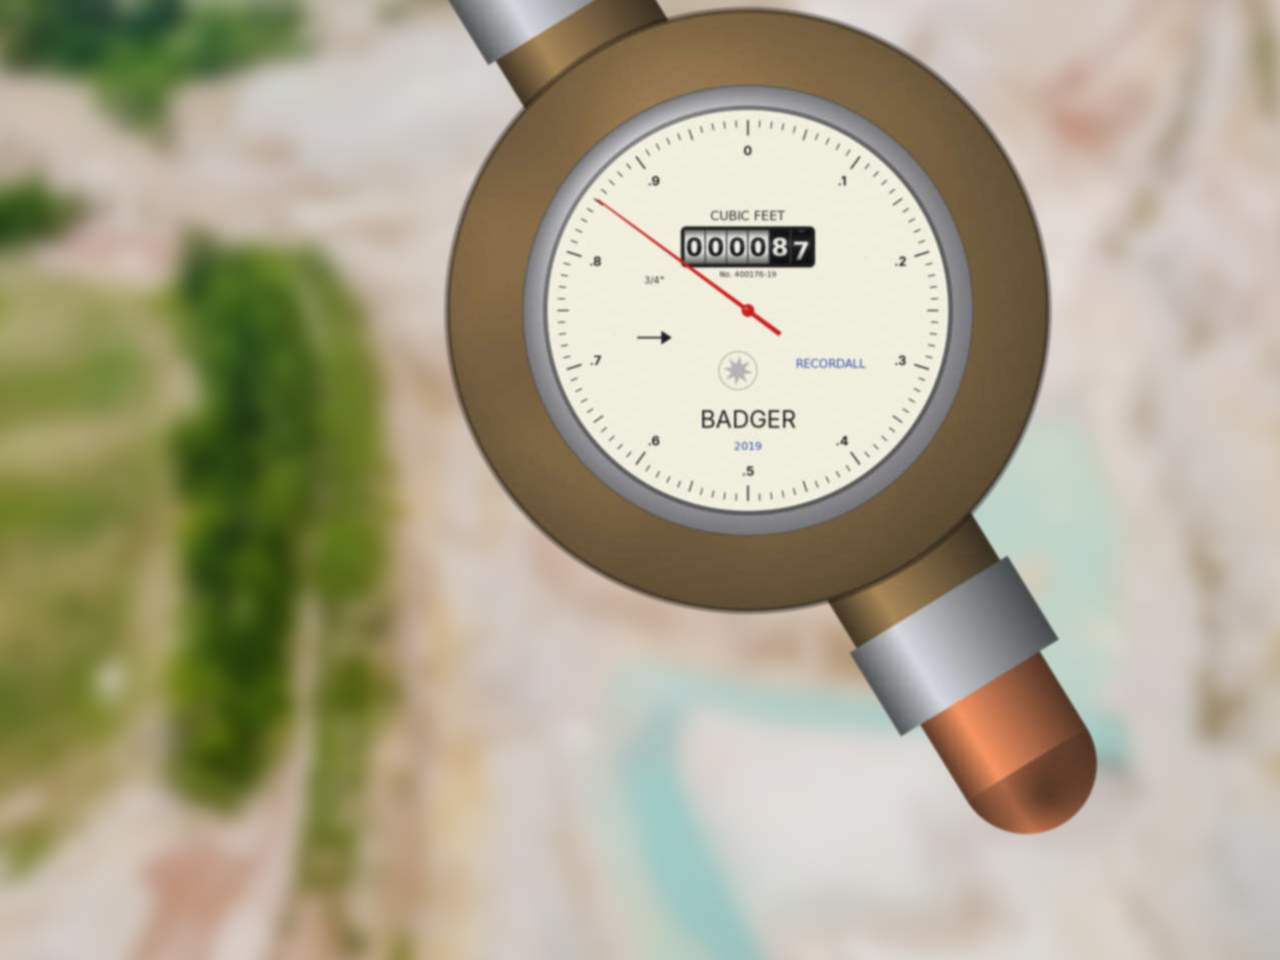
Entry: 86.85 (ft³)
